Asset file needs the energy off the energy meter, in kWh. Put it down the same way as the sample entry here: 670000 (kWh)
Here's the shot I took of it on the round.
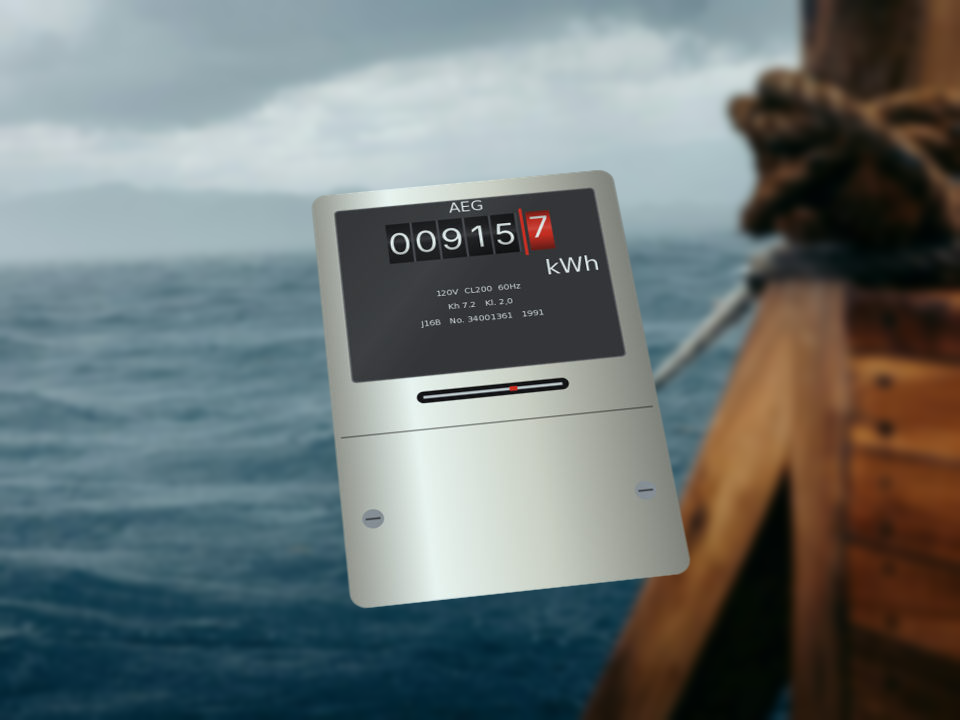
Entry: 915.7 (kWh)
